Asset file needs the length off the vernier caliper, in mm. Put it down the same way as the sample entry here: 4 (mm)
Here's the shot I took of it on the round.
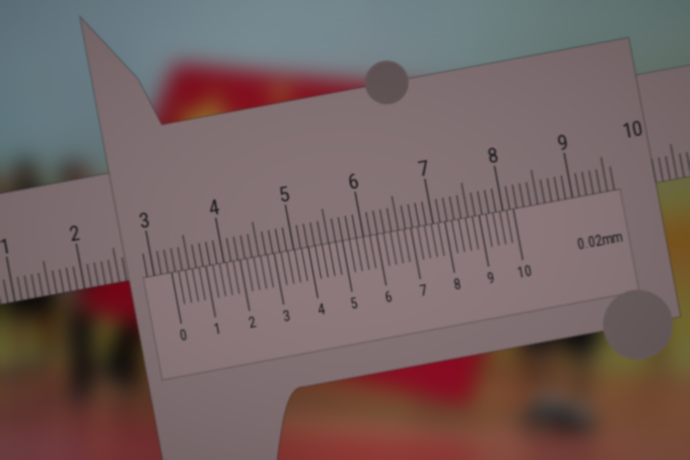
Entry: 32.5 (mm)
